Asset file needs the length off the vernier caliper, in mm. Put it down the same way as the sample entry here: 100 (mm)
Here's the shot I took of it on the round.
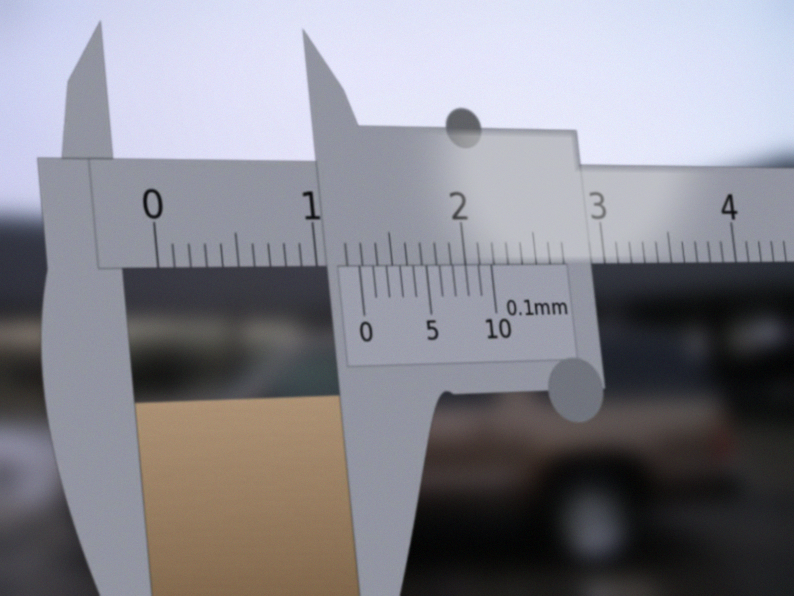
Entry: 12.8 (mm)
